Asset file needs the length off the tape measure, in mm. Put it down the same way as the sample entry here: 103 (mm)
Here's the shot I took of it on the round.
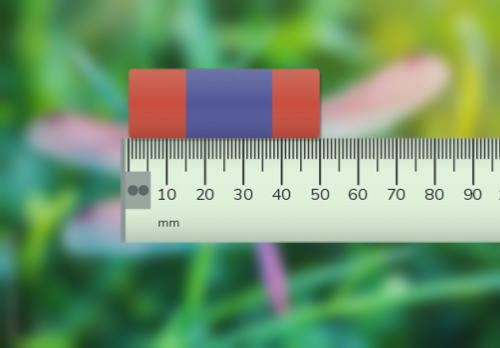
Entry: 50 (mm)
